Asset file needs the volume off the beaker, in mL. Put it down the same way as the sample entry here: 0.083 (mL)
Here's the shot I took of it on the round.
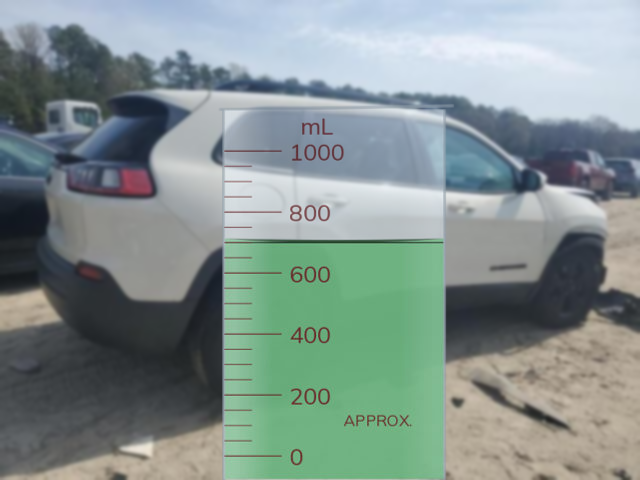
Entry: 700 (mL)
